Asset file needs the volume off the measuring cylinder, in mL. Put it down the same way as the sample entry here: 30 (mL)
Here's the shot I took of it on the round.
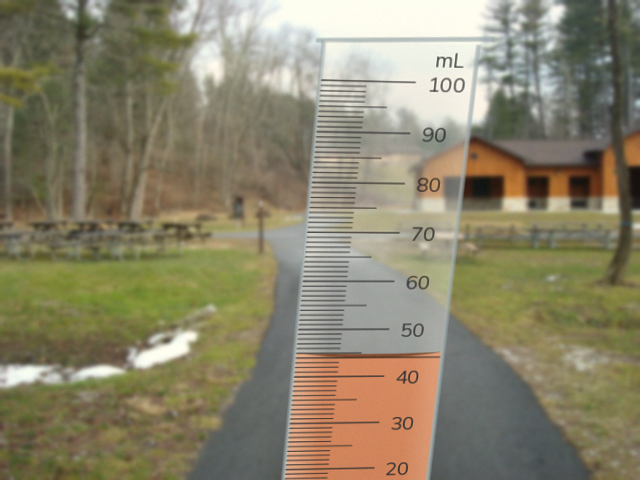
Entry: 44 (mL)
